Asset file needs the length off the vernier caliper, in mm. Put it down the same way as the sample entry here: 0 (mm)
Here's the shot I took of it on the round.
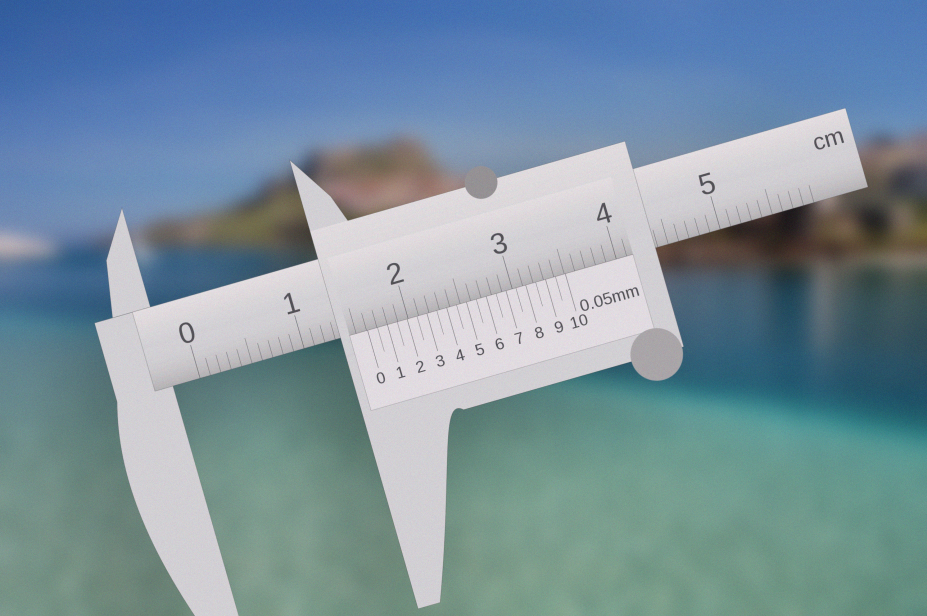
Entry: 16.1 (mm)
